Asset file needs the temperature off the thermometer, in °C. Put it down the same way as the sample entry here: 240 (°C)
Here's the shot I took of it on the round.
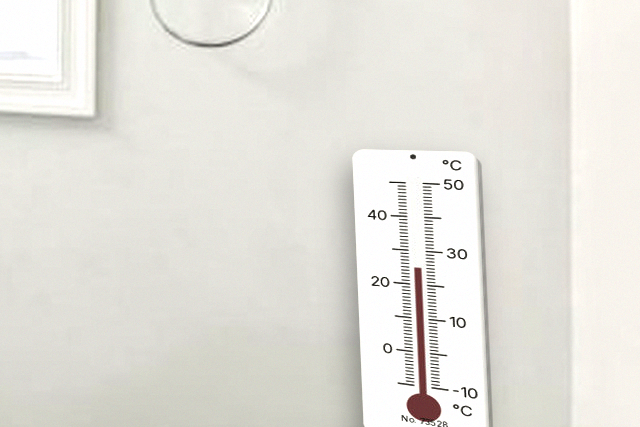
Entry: 25 (°C)
